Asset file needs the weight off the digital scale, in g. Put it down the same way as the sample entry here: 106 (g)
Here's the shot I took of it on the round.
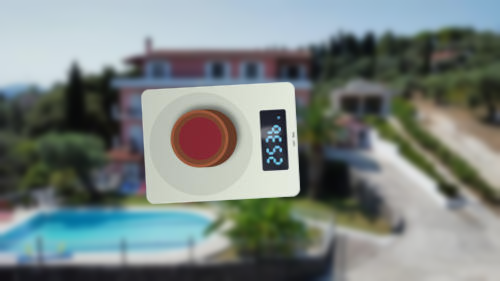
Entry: 2536 (g)
